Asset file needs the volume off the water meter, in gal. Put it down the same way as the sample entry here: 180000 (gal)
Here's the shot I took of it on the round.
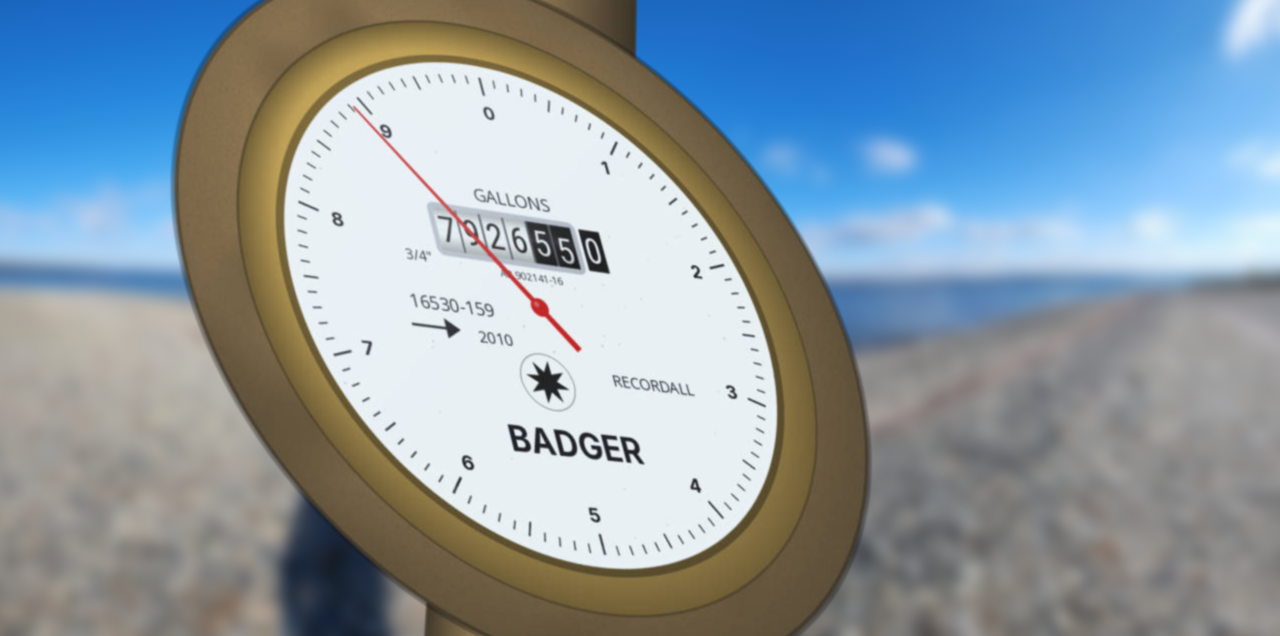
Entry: 7926548.9 (gal)
